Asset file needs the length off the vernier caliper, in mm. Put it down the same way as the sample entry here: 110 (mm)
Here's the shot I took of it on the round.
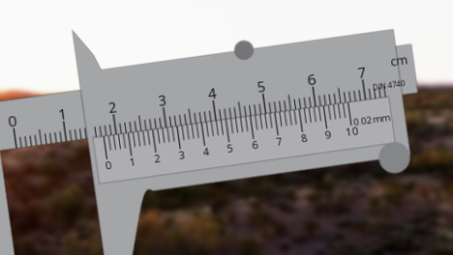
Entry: 17.5 (mm)
